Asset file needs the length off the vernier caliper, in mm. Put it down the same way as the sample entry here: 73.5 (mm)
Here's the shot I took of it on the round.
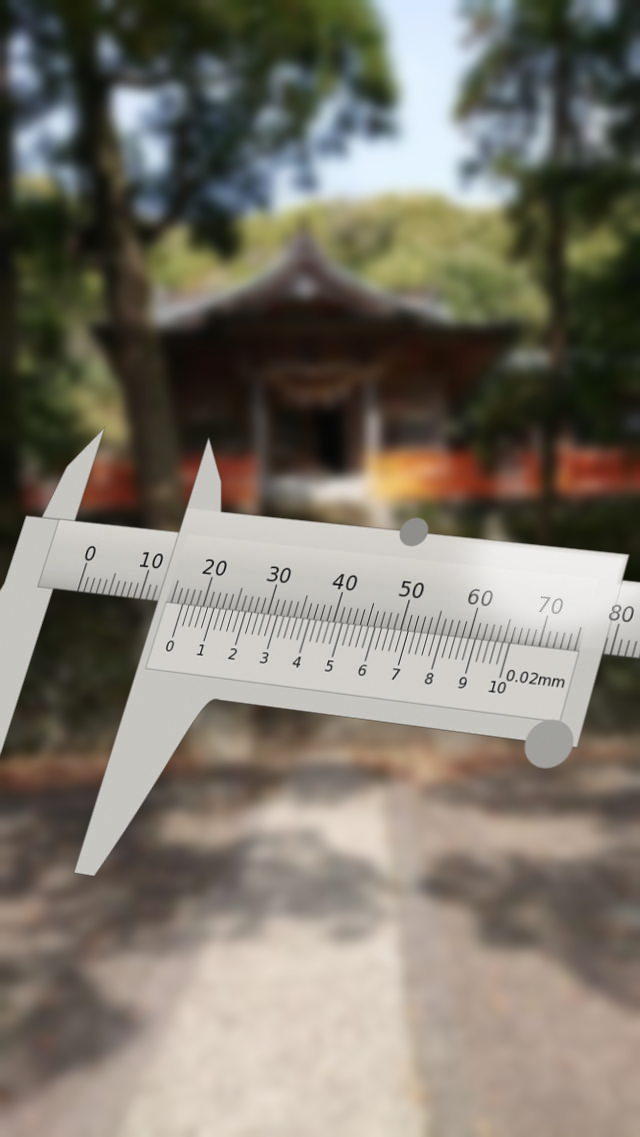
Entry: 16.8 (mm)
